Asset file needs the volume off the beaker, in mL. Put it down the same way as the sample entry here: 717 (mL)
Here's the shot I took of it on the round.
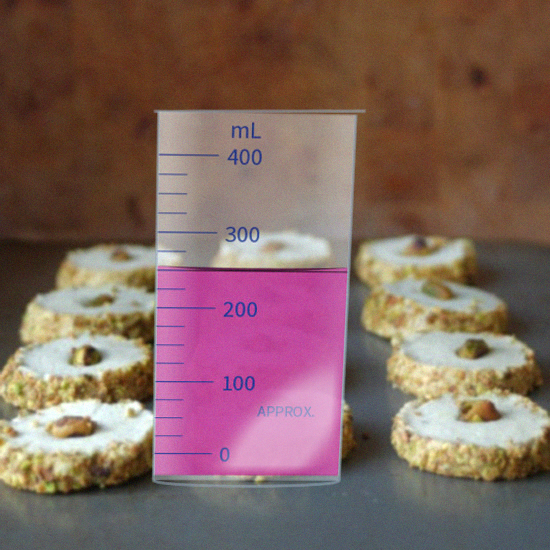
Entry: 250 (mL)
